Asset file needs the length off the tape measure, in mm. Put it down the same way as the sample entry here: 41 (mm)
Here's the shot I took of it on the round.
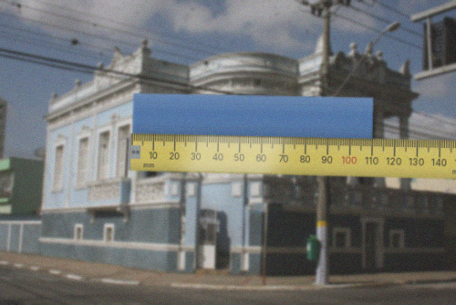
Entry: 110 (mm)
